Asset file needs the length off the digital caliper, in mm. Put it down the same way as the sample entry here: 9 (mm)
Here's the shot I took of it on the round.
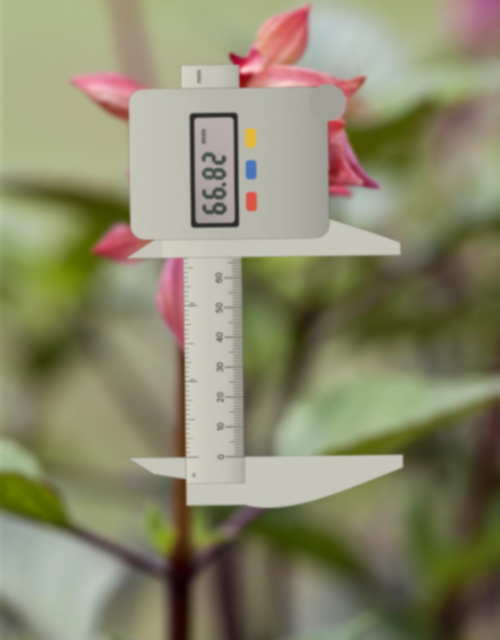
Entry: 66.82 (mm)
